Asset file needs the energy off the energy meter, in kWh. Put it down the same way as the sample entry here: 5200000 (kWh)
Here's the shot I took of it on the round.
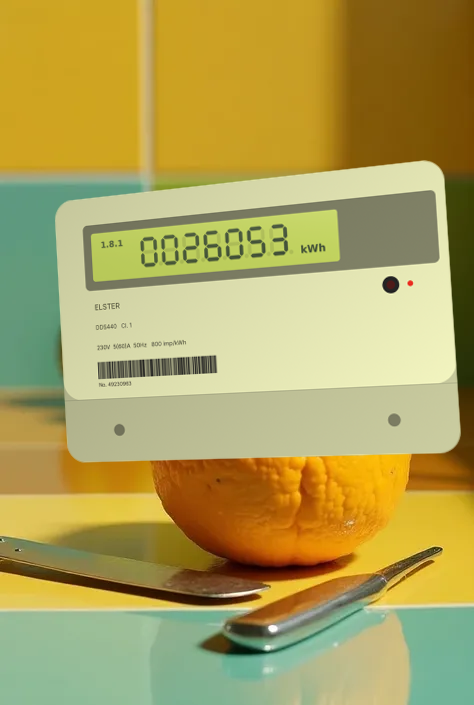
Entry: 26053 (kWh)
